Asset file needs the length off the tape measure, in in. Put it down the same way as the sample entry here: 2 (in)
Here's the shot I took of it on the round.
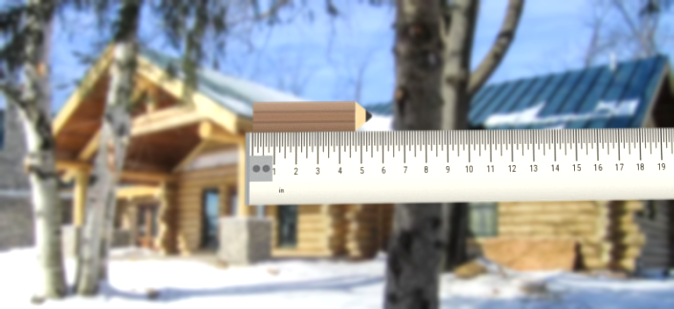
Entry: 5.5 (in)
